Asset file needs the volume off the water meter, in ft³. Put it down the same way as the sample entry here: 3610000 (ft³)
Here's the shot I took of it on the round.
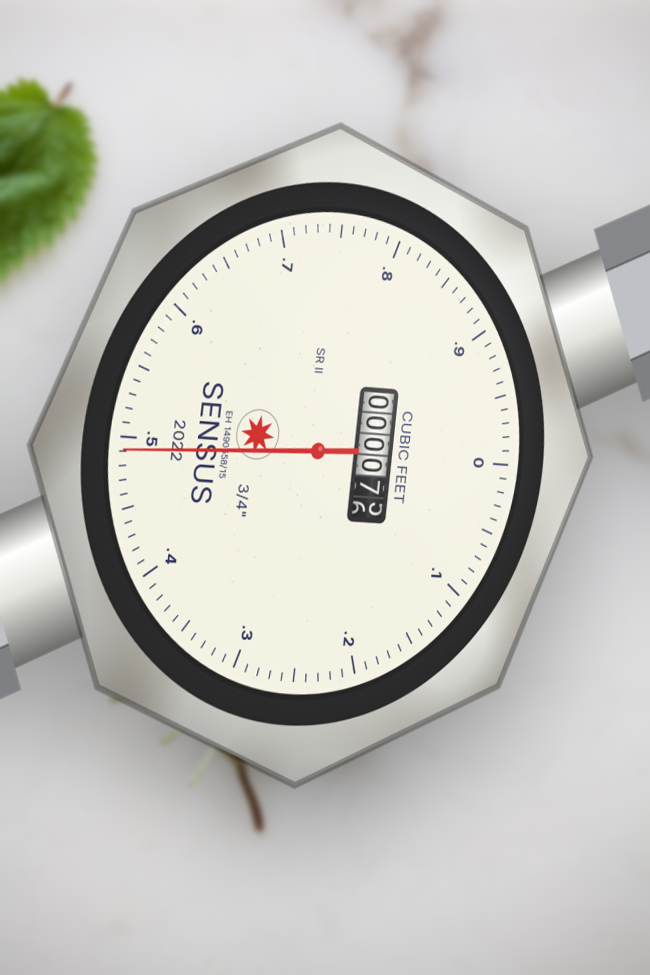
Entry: 75.49 (ft³)
